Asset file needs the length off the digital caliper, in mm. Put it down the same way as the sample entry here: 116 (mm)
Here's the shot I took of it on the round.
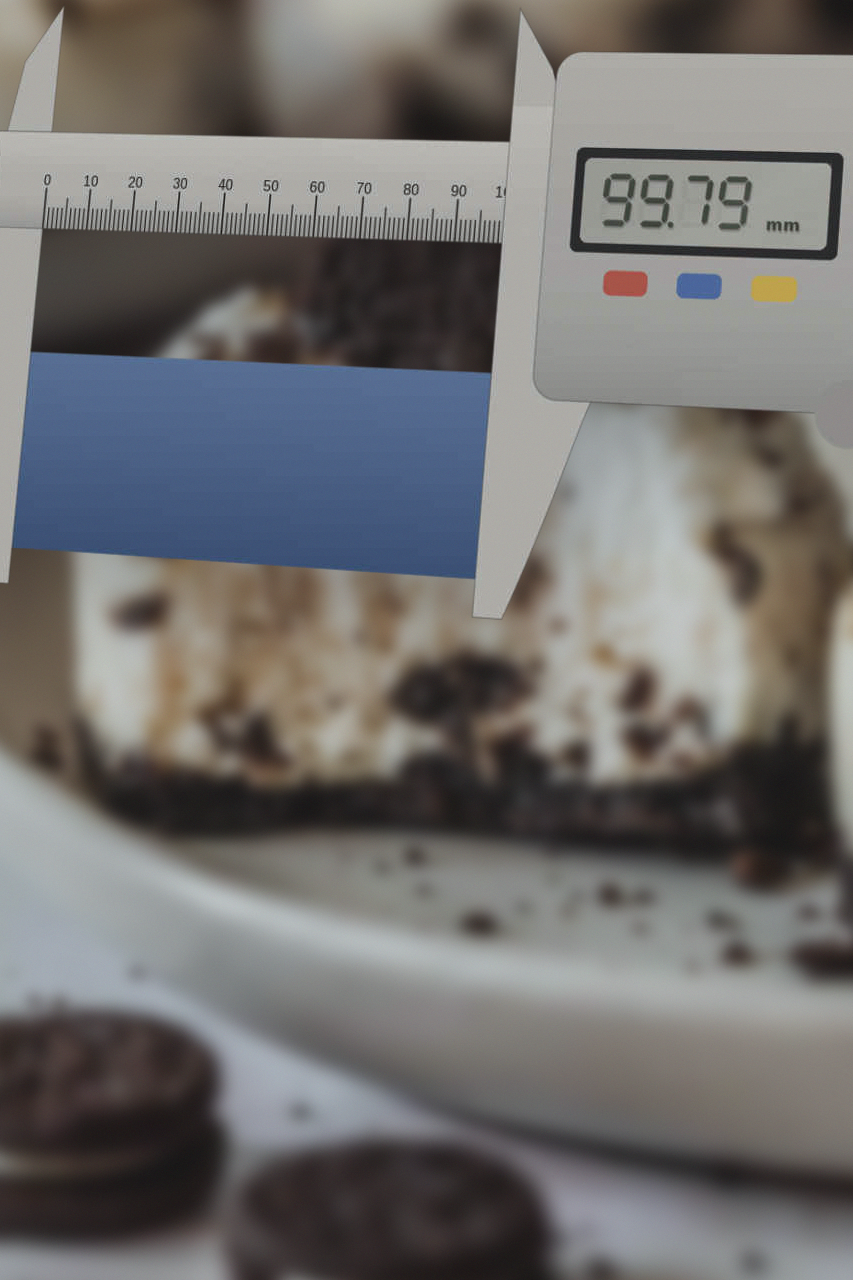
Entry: 99.79 (mm)
